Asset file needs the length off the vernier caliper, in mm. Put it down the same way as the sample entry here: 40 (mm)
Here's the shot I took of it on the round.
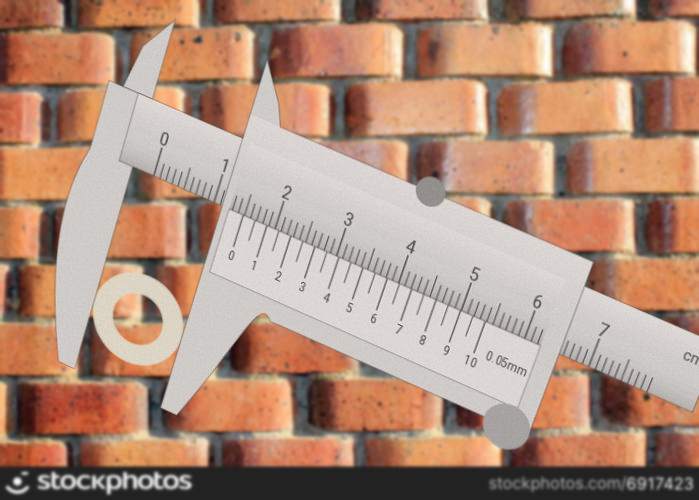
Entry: 14.8 (mm)
